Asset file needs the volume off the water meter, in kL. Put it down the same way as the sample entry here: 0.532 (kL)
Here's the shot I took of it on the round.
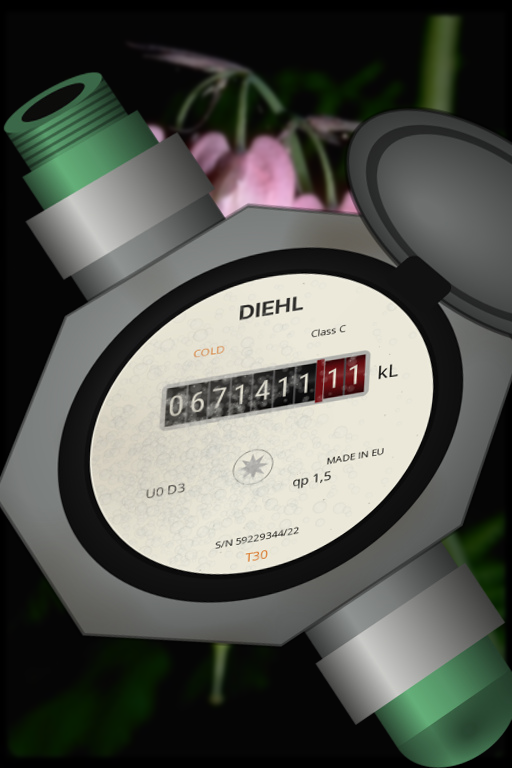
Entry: 671411.11 (kL)
